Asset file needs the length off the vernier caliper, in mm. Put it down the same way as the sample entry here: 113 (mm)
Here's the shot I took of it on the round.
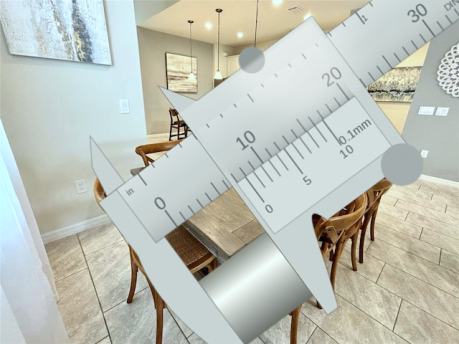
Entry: 7.9 (mm)
